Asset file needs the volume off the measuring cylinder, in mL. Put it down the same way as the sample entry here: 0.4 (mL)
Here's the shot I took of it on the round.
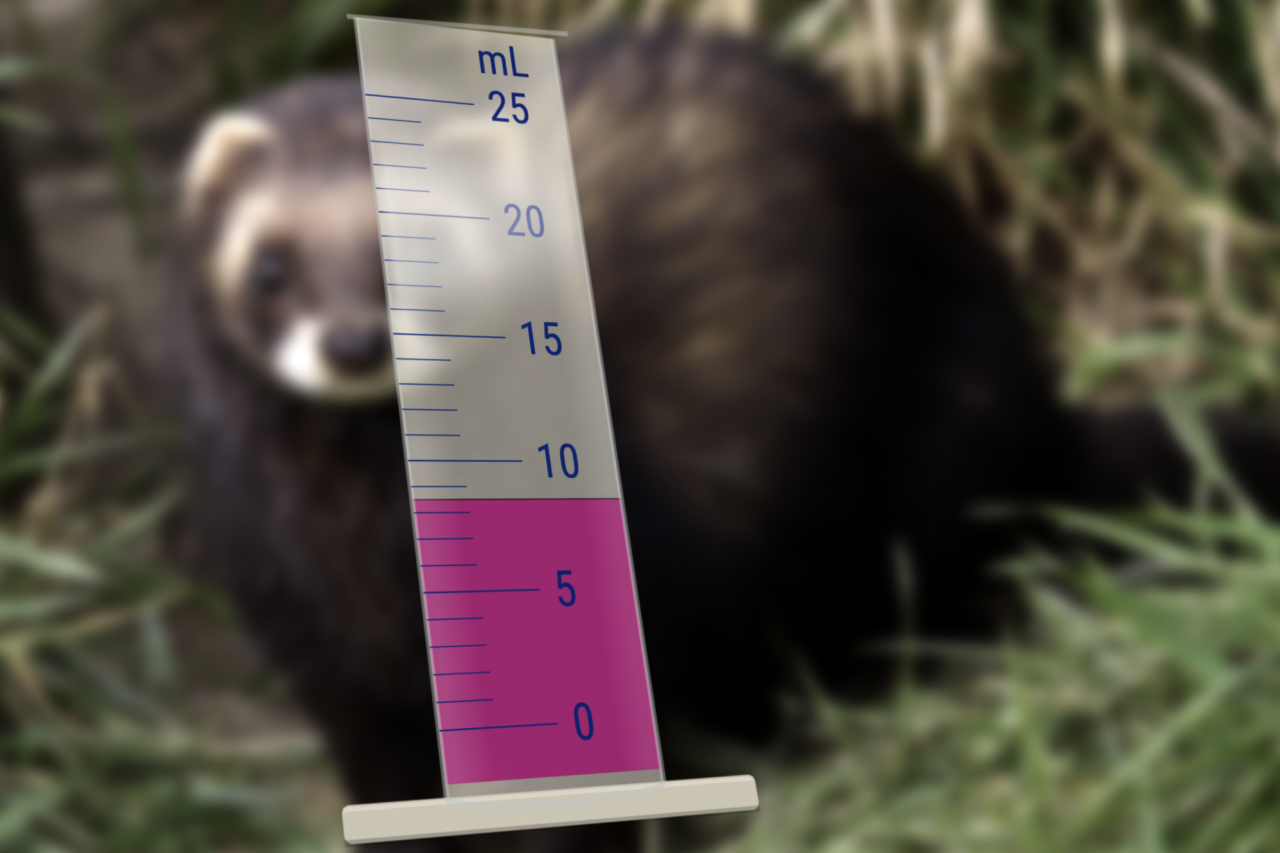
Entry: 8.5 (mL)
